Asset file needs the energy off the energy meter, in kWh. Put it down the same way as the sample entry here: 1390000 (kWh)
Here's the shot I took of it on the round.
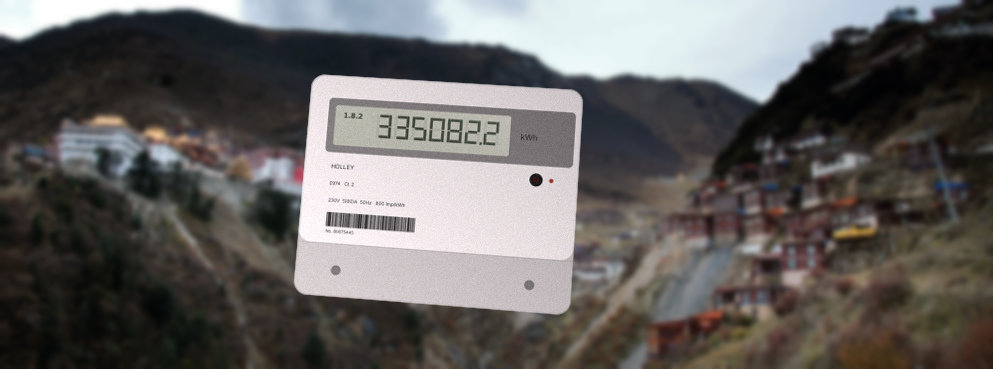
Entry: 335082.2 (kWh)
